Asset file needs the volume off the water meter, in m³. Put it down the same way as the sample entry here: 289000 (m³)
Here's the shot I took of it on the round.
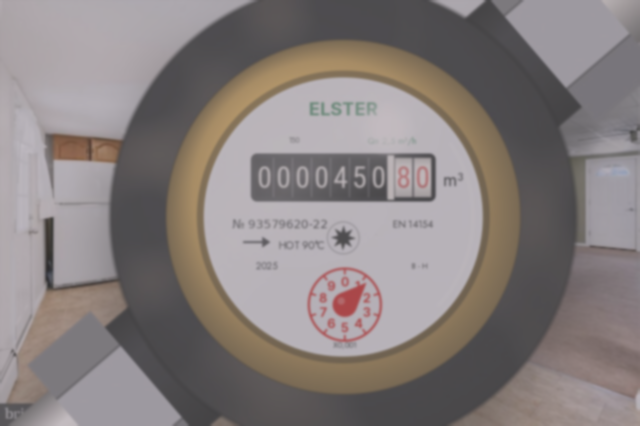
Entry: 450.801 (m³)
